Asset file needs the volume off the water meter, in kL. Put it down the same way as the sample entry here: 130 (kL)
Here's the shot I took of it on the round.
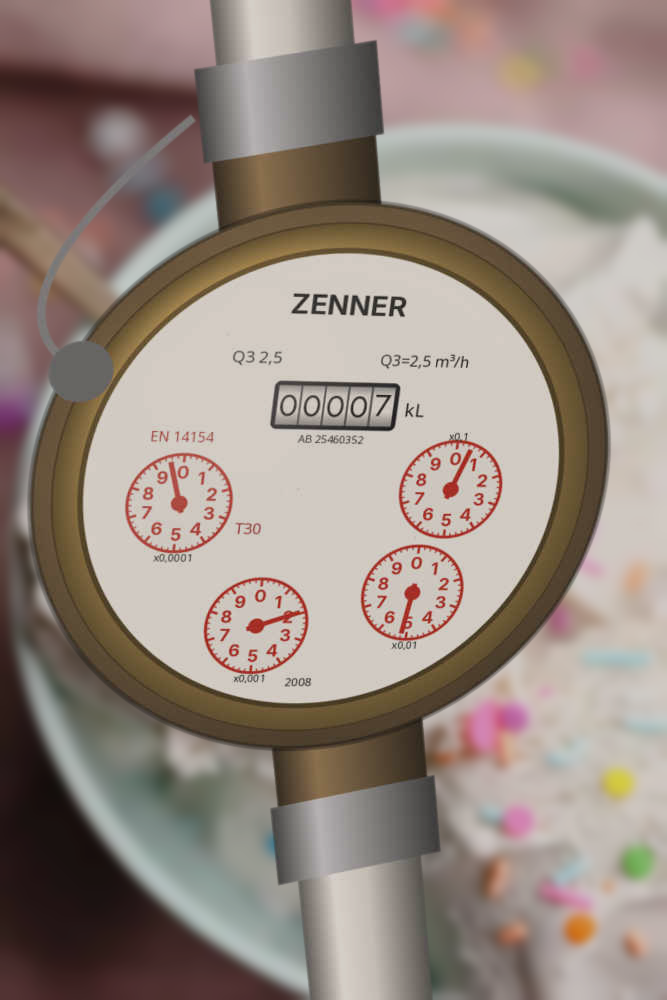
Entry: 7.0519 (kL)
